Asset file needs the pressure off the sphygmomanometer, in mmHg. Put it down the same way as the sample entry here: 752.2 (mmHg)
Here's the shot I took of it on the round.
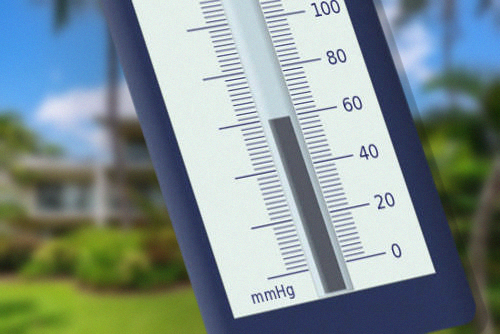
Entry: 60 (mmHg)
